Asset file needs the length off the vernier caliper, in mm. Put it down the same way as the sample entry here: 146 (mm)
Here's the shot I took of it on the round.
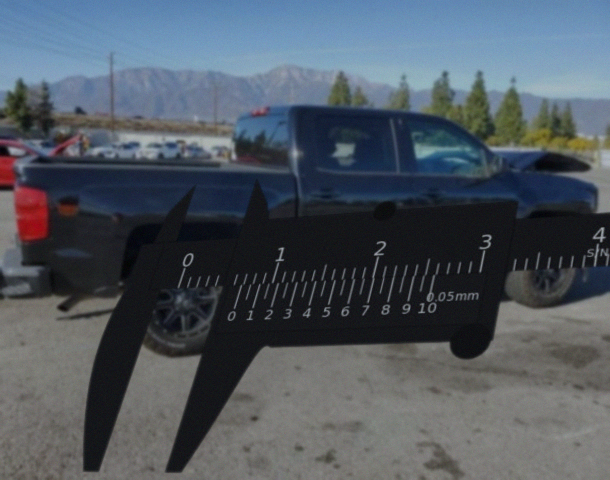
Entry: 6.8 (mm)
